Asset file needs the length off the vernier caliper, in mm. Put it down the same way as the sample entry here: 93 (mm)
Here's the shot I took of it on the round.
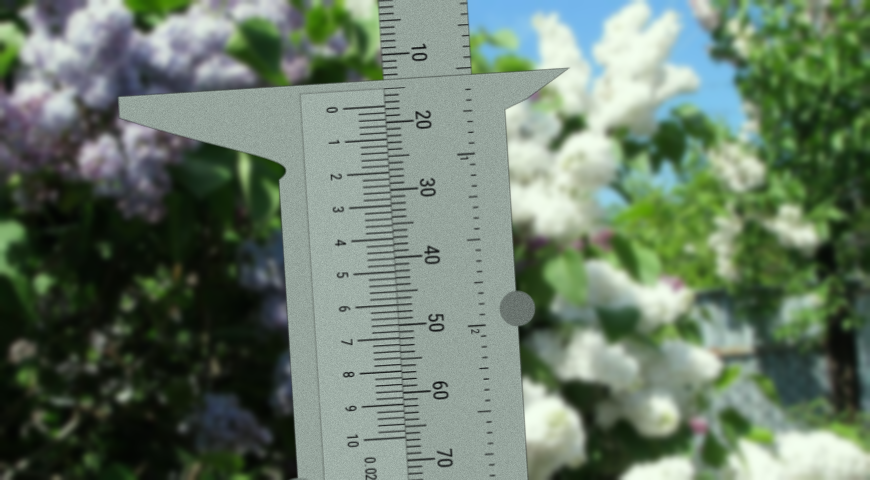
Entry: 17.6 (mm)
